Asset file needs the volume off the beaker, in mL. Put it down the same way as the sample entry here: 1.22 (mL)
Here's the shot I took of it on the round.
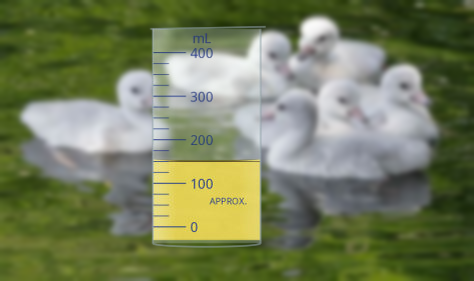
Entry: 150 (mL)
